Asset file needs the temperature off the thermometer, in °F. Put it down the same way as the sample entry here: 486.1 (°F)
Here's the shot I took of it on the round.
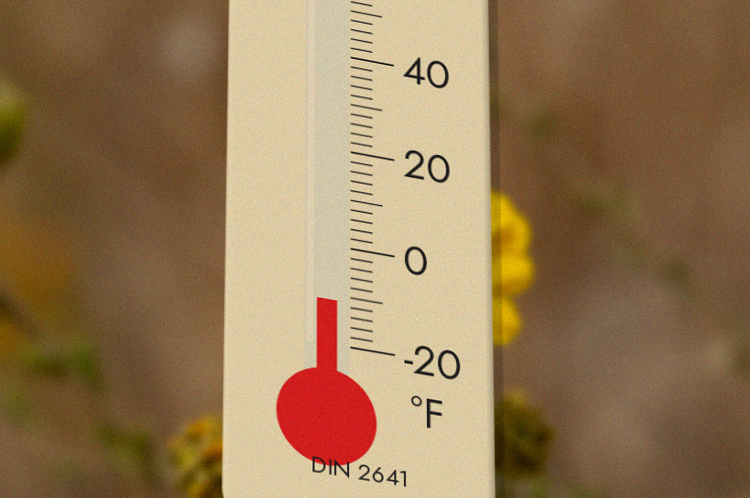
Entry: -11 (°F)
